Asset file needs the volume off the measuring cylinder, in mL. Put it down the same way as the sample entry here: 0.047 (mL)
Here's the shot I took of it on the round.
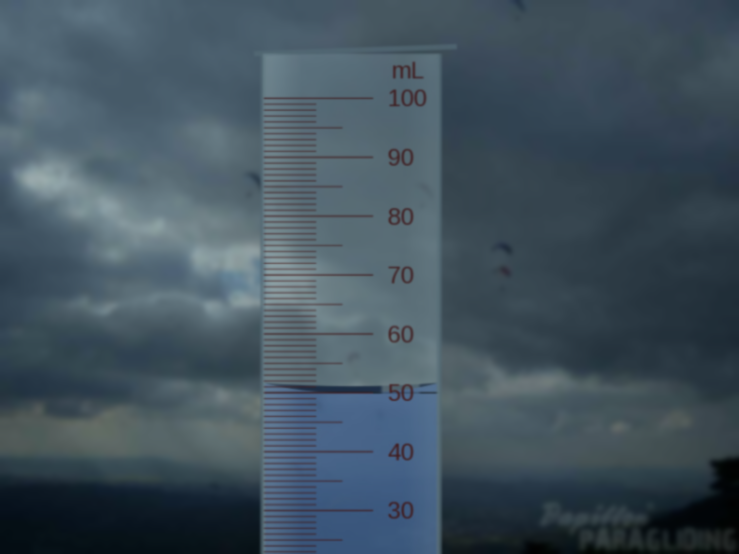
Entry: 50 (mL)
